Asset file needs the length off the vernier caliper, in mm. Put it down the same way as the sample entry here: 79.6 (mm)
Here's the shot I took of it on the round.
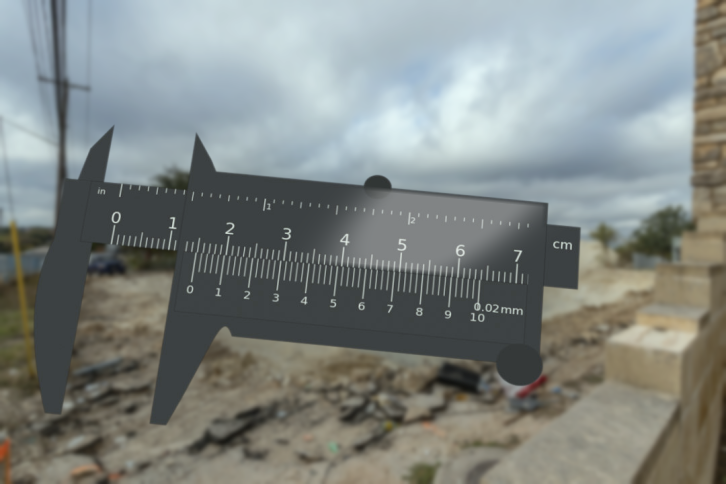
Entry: 14.8 (mm)
